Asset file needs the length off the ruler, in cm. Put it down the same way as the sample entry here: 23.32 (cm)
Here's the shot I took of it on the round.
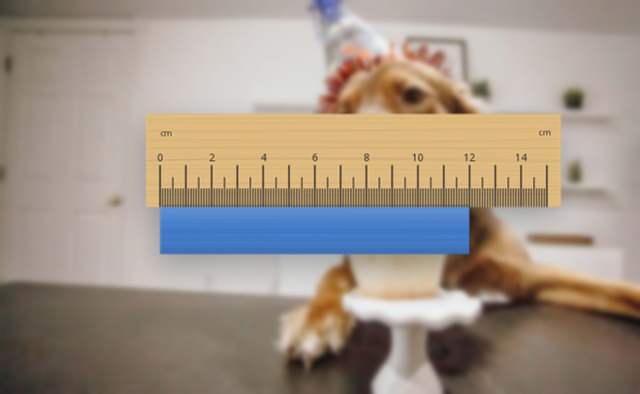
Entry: 12 (cm)
